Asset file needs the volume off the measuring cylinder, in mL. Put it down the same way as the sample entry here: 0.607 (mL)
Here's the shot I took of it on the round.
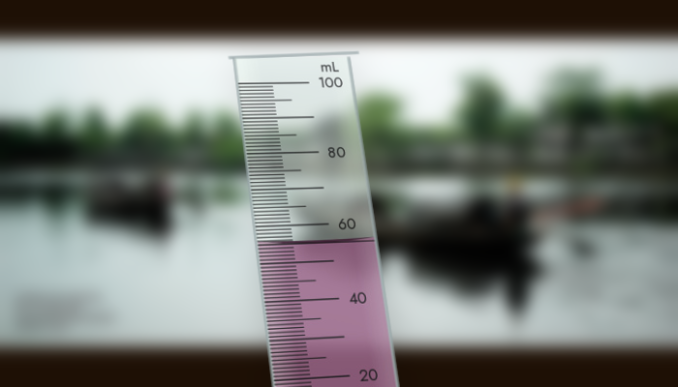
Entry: 55 (mL)
